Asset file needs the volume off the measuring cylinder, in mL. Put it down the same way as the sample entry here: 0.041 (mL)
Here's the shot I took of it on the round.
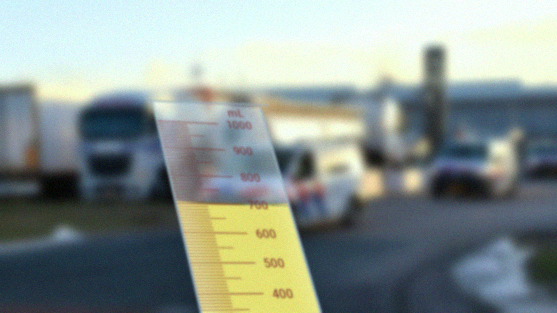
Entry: 700 (mL)
